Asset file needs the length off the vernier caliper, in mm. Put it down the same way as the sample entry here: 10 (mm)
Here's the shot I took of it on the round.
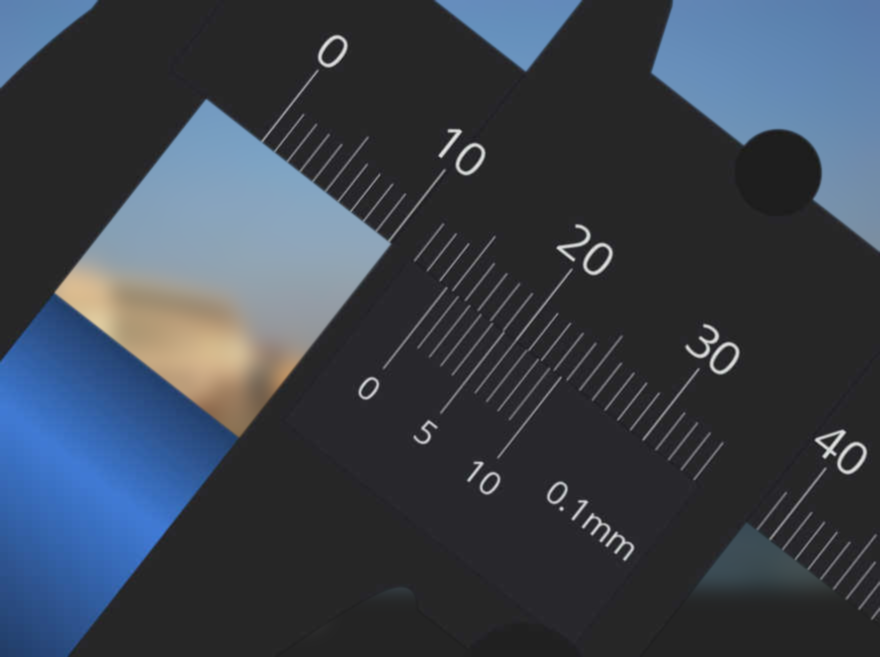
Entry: 14.6 (mm)
